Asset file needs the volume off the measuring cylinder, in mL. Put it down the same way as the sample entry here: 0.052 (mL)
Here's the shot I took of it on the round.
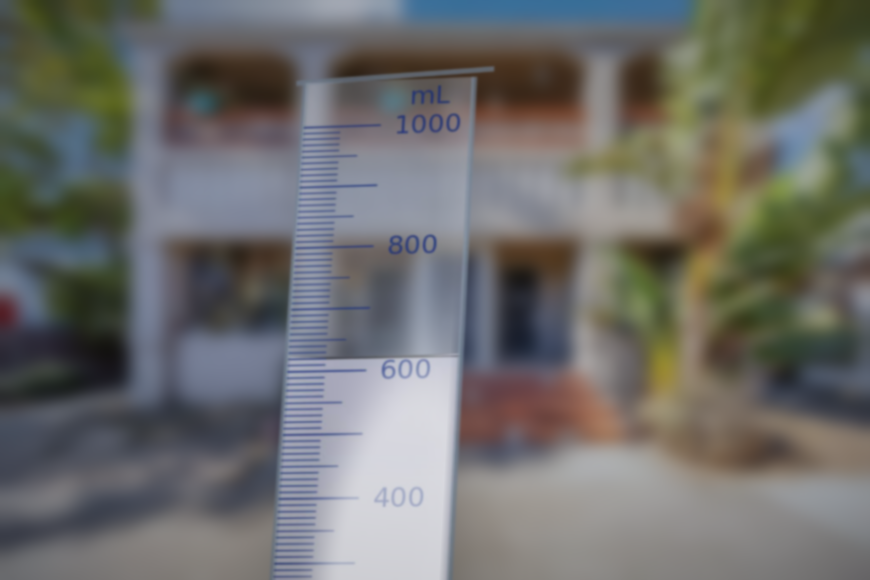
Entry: 620 (mL)
